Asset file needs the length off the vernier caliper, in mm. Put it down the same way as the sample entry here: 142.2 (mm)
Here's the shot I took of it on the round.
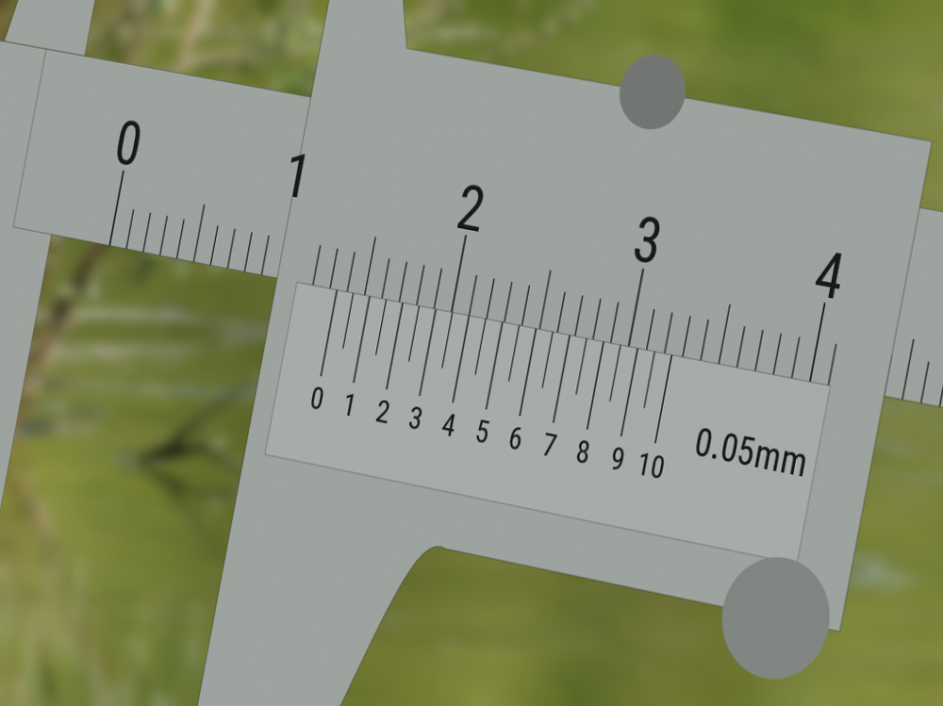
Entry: 13.4 (mm)
